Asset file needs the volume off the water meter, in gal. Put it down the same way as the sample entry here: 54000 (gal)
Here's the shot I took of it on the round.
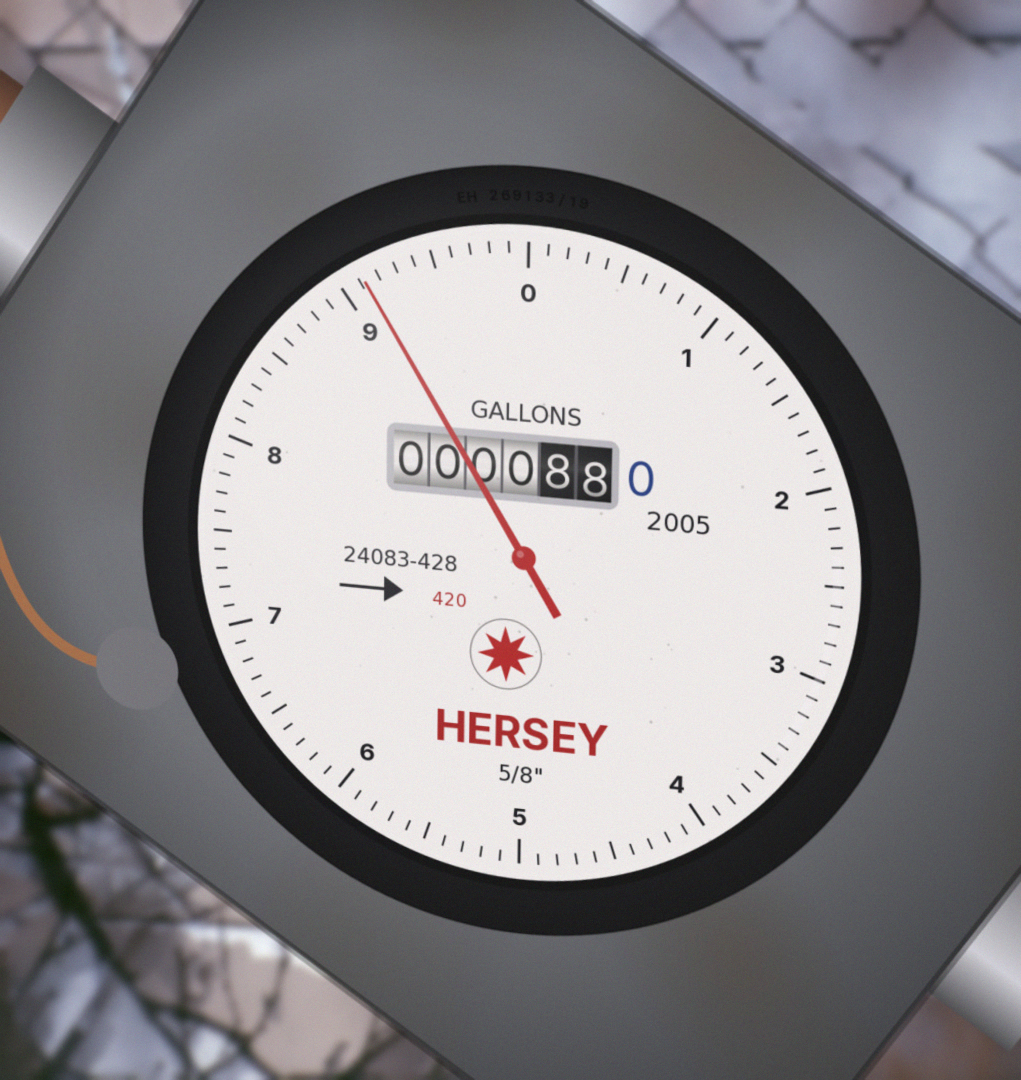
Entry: 879.1 (gal)
